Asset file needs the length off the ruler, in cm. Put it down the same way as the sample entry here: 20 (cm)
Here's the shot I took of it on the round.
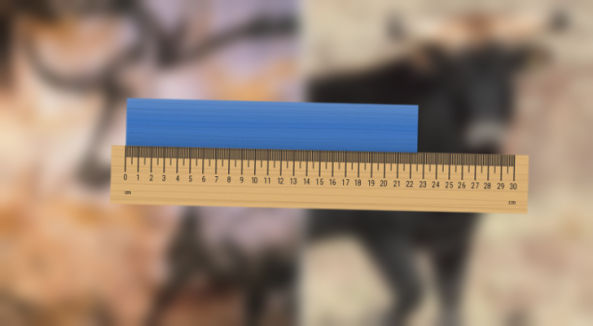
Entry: 22.5 (cm)
